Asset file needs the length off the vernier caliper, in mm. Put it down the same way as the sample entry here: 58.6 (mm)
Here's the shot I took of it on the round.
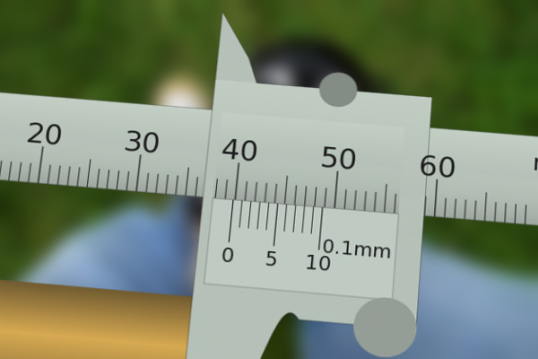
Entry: 39.8 (mm)
